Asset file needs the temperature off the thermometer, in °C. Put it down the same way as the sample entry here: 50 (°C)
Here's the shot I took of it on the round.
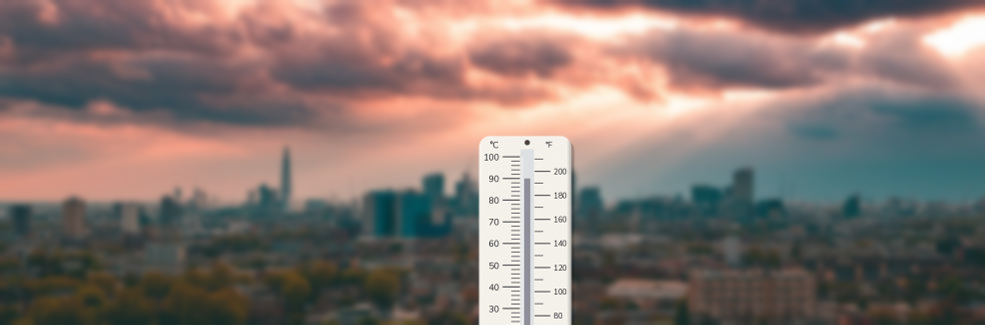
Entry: 90 (°C)
